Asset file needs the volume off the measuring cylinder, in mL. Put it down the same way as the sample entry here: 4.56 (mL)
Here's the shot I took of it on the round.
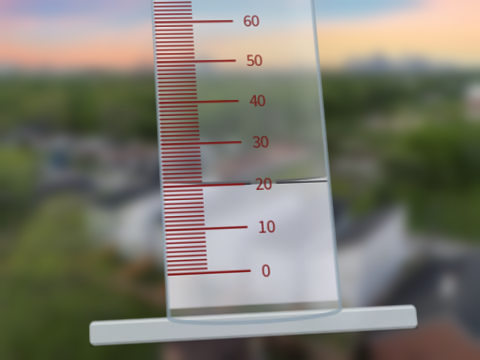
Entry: 20 (mL)
